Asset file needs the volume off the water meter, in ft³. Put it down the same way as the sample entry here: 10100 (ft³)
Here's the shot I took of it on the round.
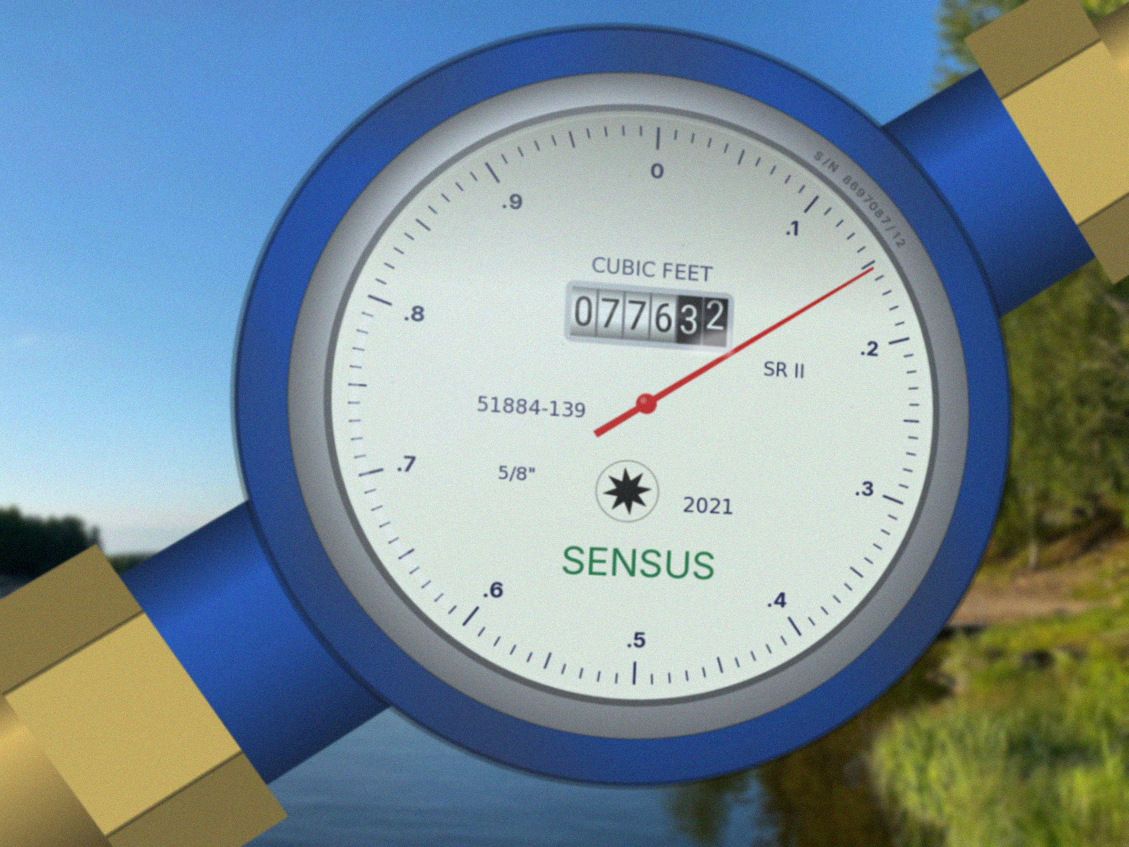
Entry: 77632.15 (ft³)
